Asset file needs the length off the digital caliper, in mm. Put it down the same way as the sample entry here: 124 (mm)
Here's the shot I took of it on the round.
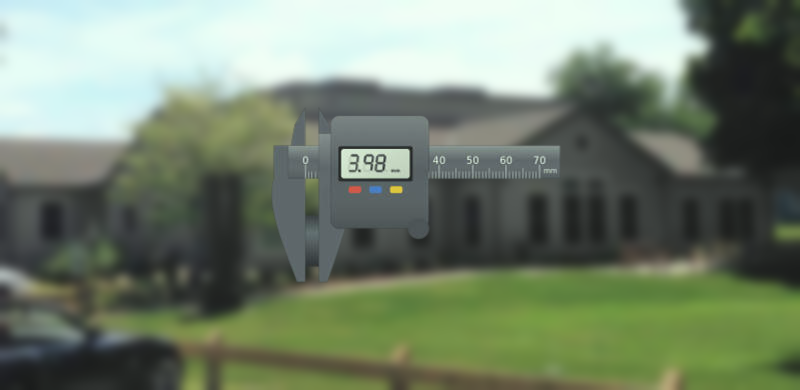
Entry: 3.98 (mm)
